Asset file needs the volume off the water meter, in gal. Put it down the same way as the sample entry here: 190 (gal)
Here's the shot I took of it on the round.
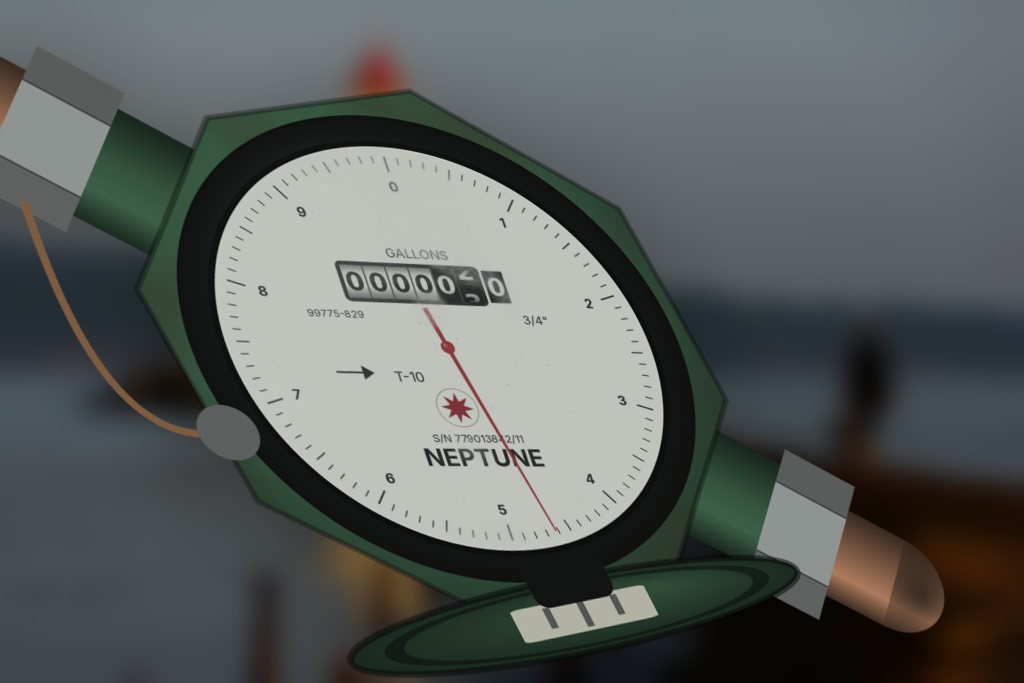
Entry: 24.6 (gal)
